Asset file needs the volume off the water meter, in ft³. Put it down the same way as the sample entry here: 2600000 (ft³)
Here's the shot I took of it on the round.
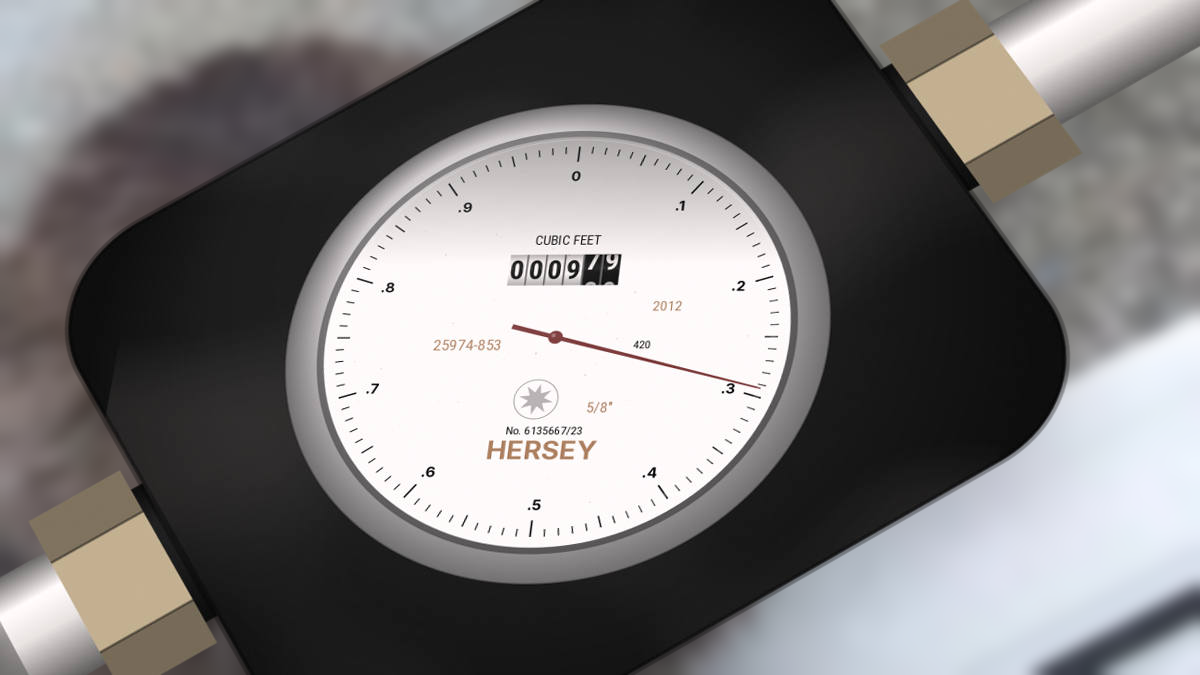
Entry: 979.29 (ft³)
